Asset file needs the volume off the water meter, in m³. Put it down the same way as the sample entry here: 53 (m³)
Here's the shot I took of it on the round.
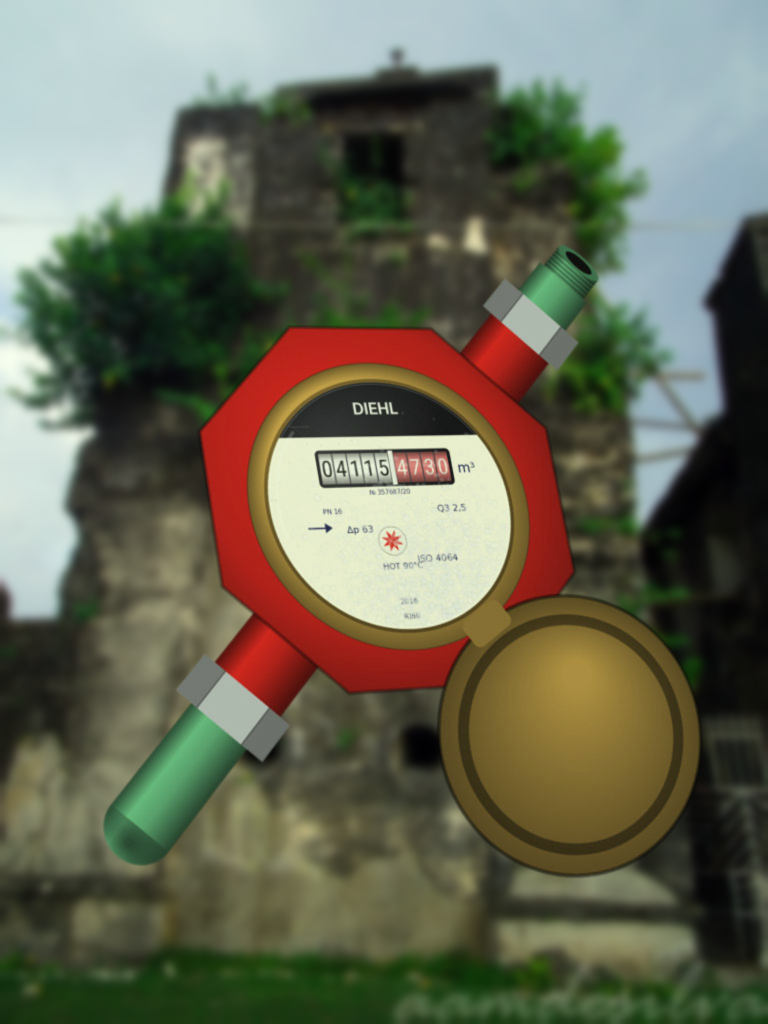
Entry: 4115.4730 (m³)
